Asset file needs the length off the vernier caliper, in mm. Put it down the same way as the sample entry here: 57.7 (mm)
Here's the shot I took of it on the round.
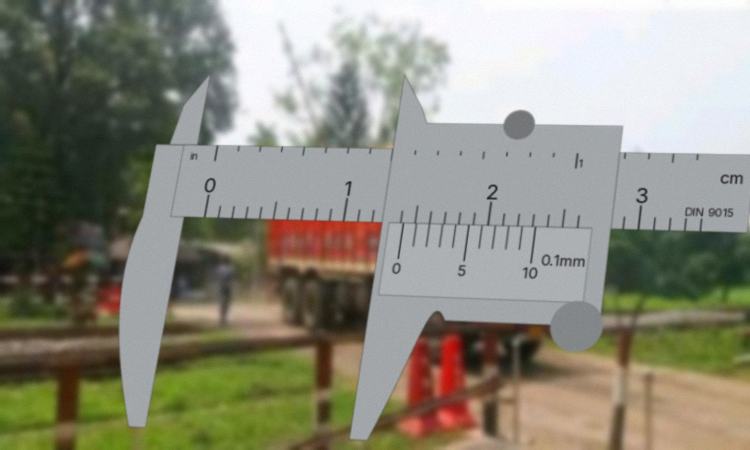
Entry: 14.2 (mm)
